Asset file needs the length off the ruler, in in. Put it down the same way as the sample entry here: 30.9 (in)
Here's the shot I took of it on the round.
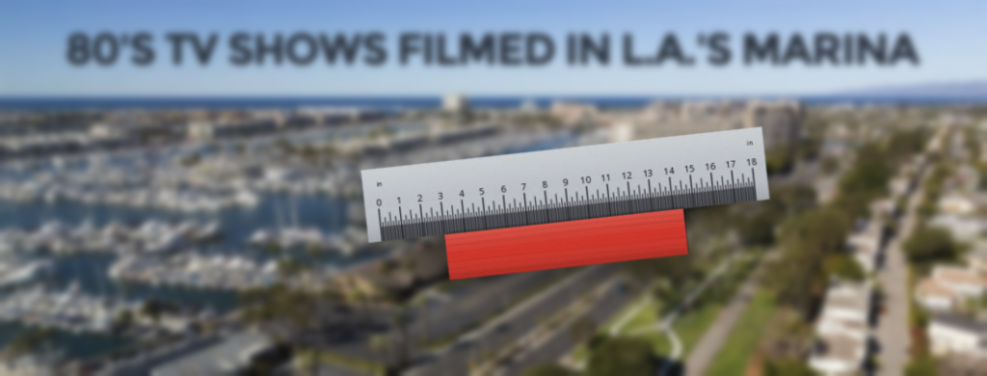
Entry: 11.5 (in)
